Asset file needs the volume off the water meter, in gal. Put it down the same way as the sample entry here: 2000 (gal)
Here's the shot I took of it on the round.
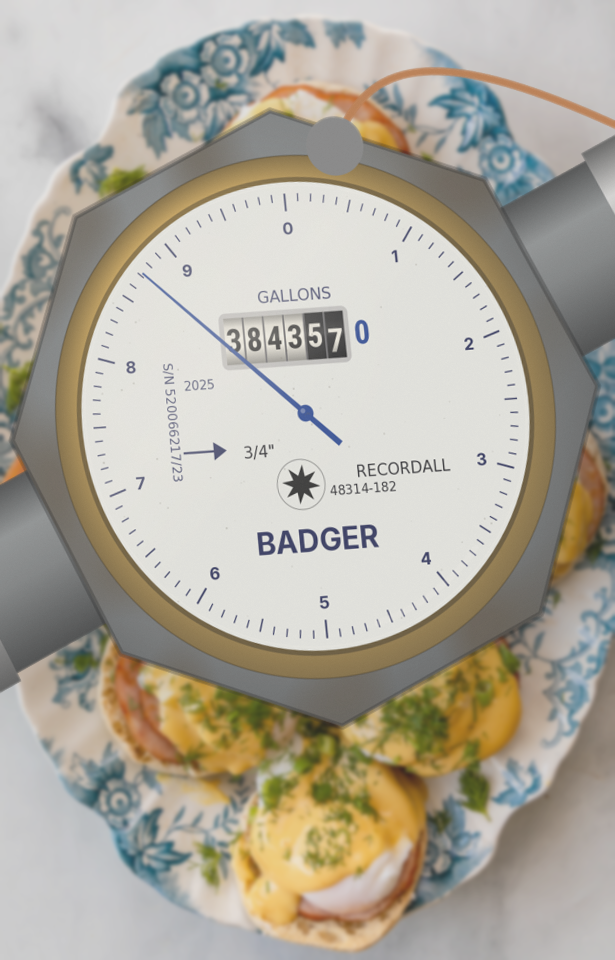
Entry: 3843568.7 (gal)
